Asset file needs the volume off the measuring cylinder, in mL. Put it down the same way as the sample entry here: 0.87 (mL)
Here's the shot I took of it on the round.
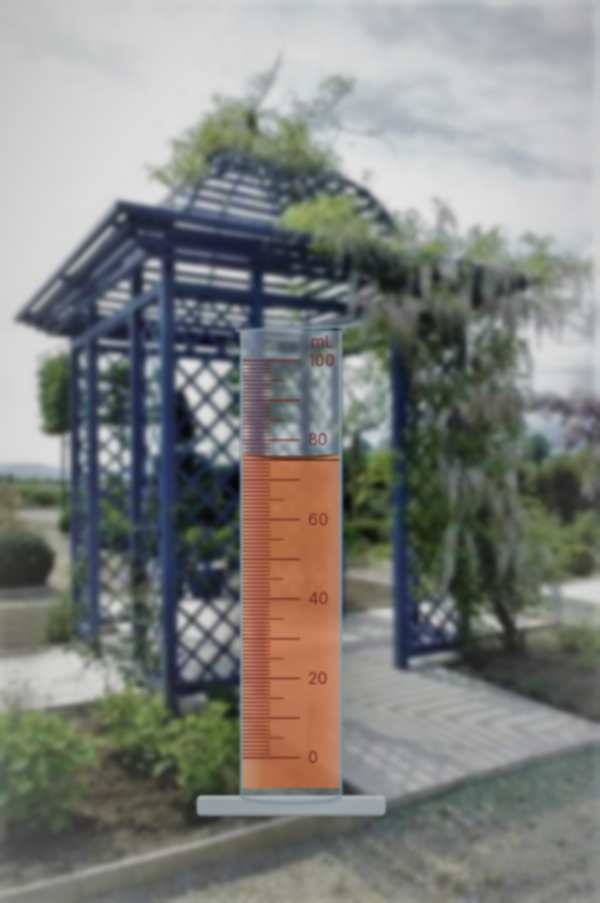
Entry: 75 (mL)
